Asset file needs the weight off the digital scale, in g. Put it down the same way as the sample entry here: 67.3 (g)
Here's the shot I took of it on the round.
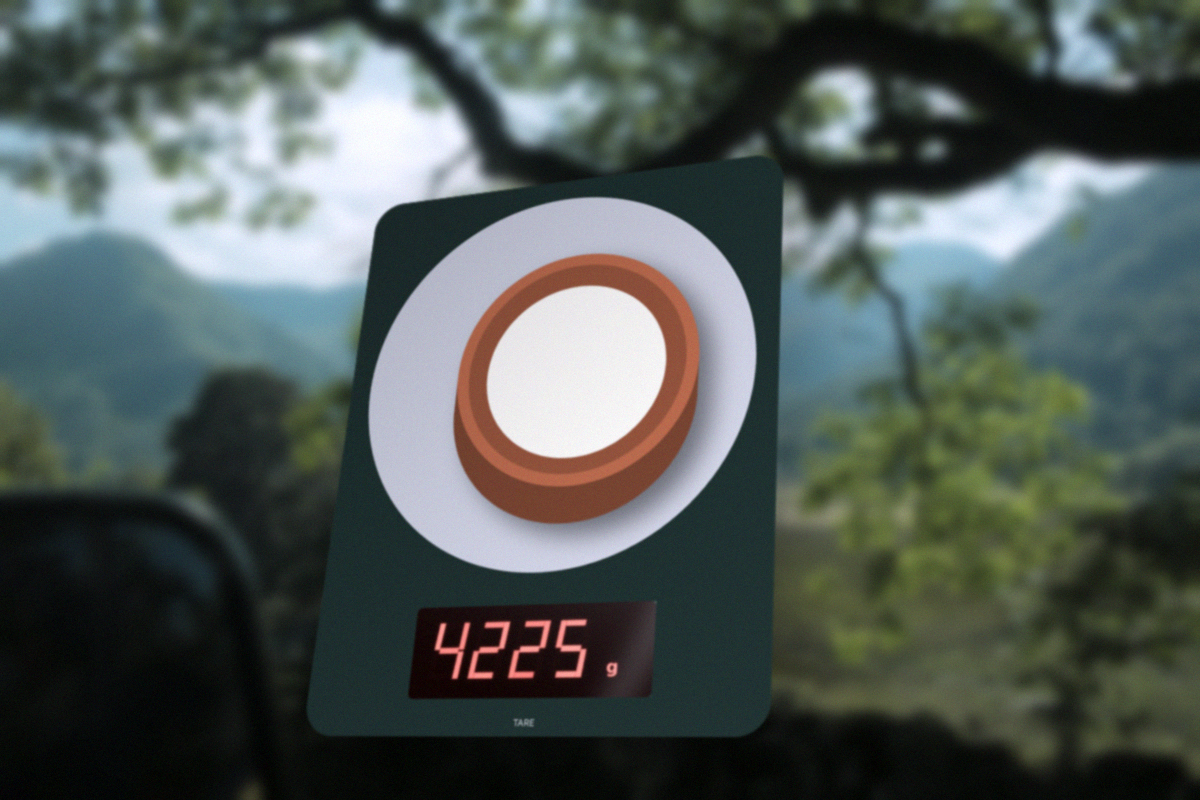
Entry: 4225 (g)
